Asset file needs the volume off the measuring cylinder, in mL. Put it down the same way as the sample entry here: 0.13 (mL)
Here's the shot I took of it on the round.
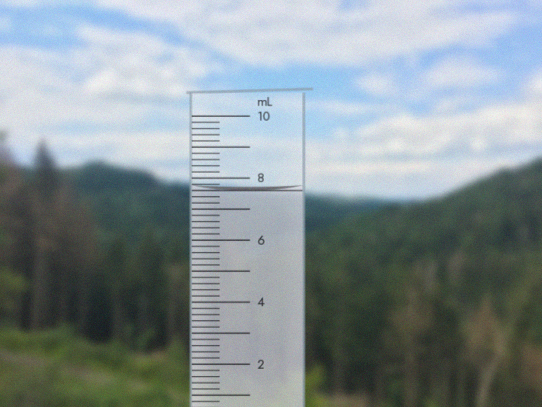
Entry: 7.6 (mL)
